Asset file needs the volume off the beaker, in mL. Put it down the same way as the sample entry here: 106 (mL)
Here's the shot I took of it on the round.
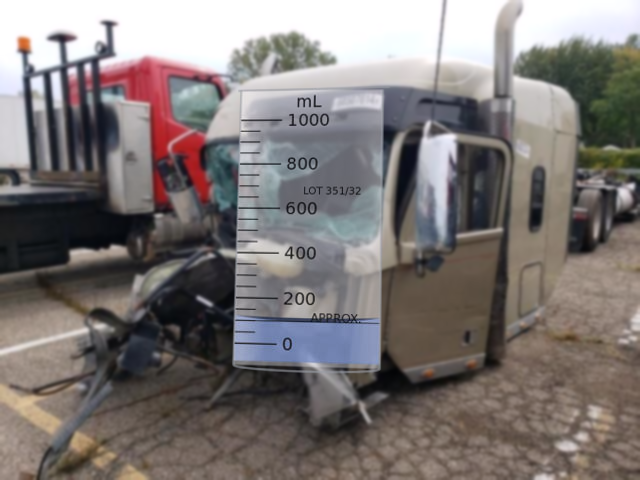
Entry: 100 (mL)
